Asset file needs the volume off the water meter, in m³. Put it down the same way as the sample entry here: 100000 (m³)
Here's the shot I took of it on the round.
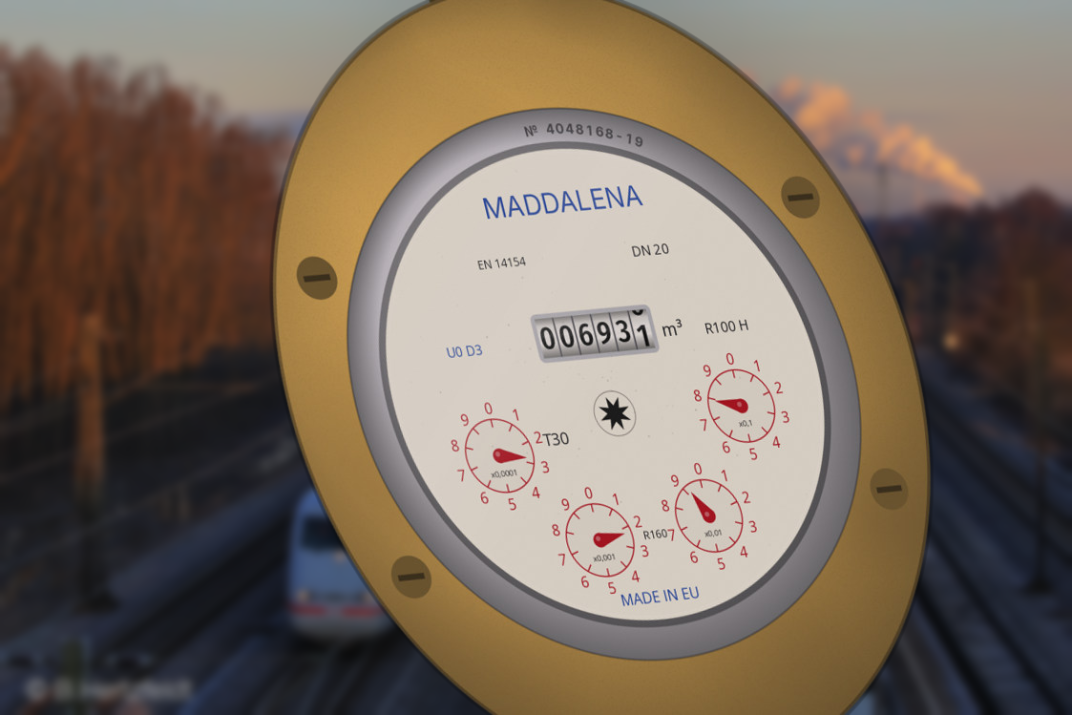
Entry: 6930.7922 (m³)
